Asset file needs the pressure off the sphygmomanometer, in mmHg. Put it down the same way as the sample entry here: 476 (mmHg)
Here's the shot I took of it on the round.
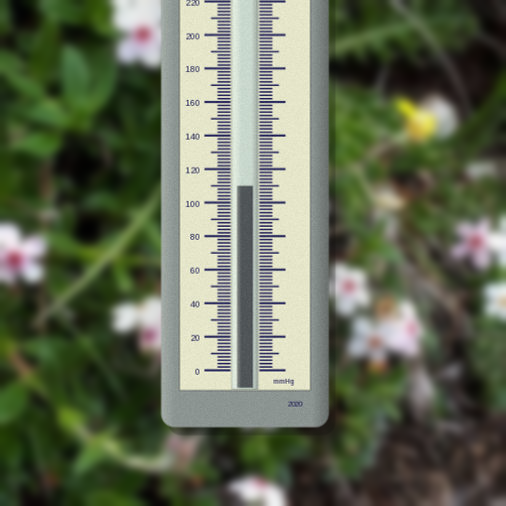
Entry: 110 (mmHg)
